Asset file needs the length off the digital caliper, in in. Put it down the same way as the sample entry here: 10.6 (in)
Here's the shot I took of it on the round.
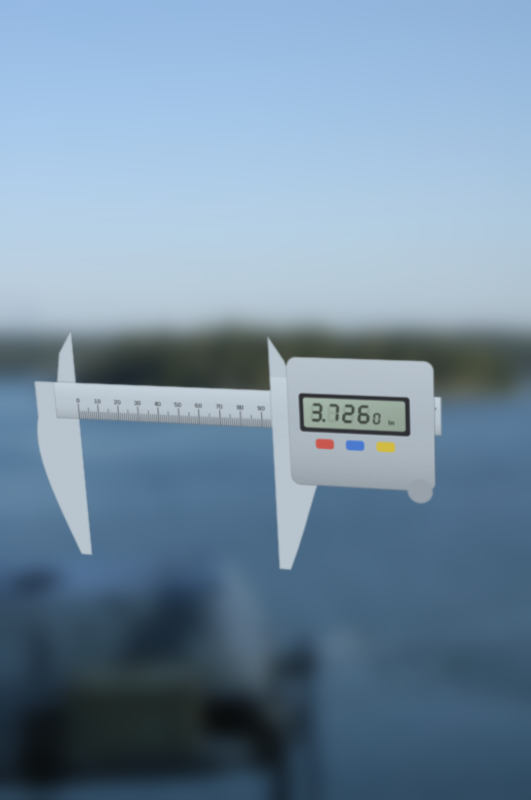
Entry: 3.7260 (in)
